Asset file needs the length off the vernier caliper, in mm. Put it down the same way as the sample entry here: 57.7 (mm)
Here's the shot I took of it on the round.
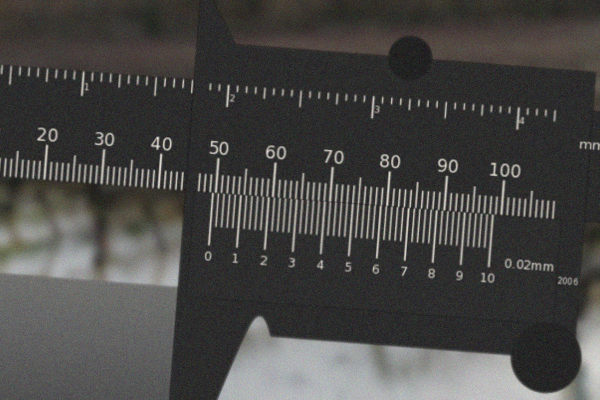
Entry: 49.5 (mm)
